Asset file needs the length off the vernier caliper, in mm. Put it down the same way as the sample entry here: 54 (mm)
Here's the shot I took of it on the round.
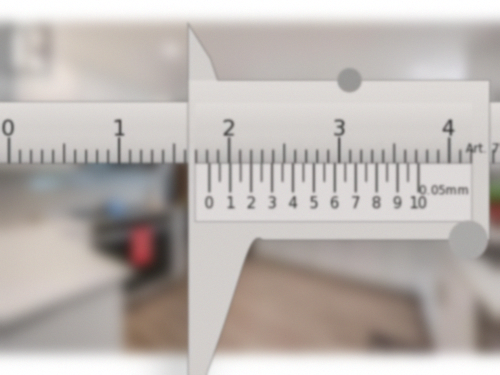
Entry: 18.2 (mm)
